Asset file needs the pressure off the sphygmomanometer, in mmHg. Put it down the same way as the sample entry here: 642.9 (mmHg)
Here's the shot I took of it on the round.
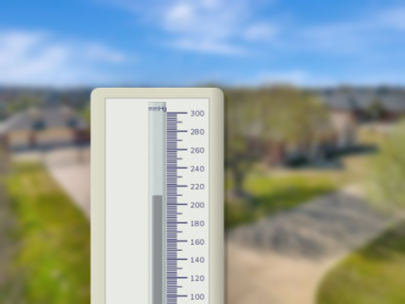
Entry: 210 (mmHg)
